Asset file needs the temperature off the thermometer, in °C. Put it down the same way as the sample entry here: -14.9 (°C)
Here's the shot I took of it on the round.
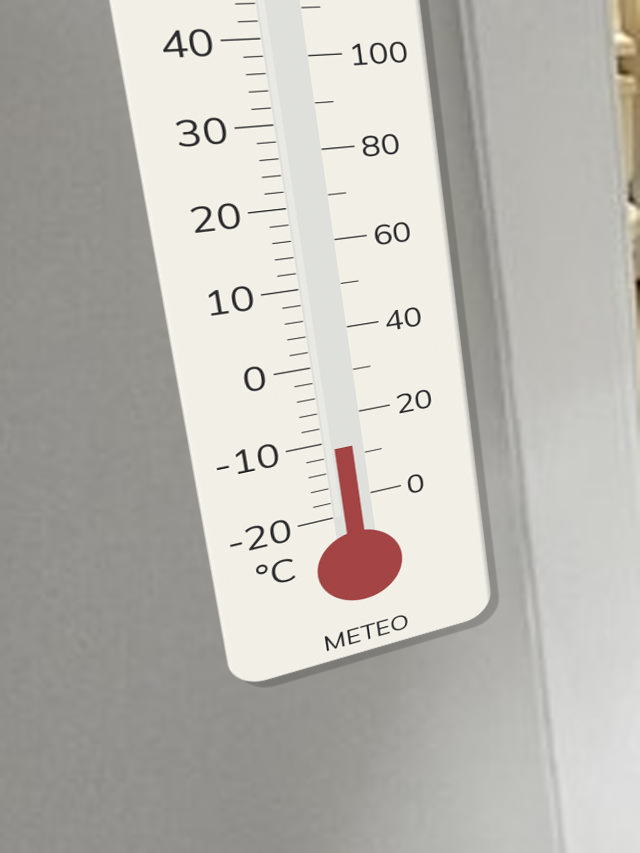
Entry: -11 (°C)
